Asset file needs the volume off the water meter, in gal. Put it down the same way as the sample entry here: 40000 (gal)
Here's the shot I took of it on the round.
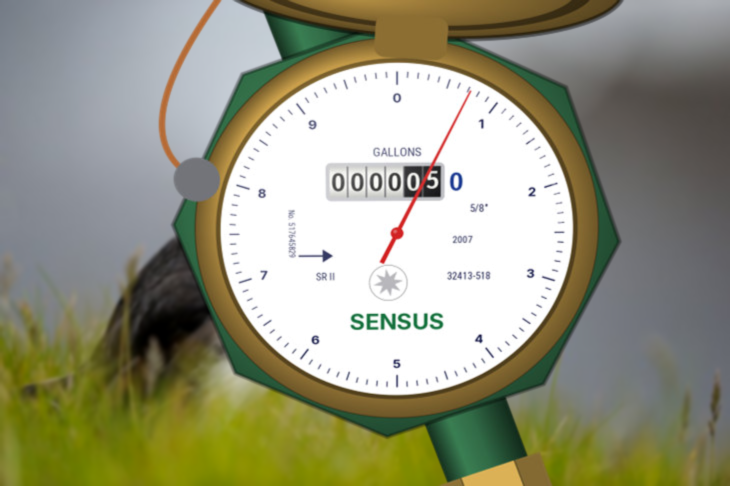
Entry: 50.7 (gal)
